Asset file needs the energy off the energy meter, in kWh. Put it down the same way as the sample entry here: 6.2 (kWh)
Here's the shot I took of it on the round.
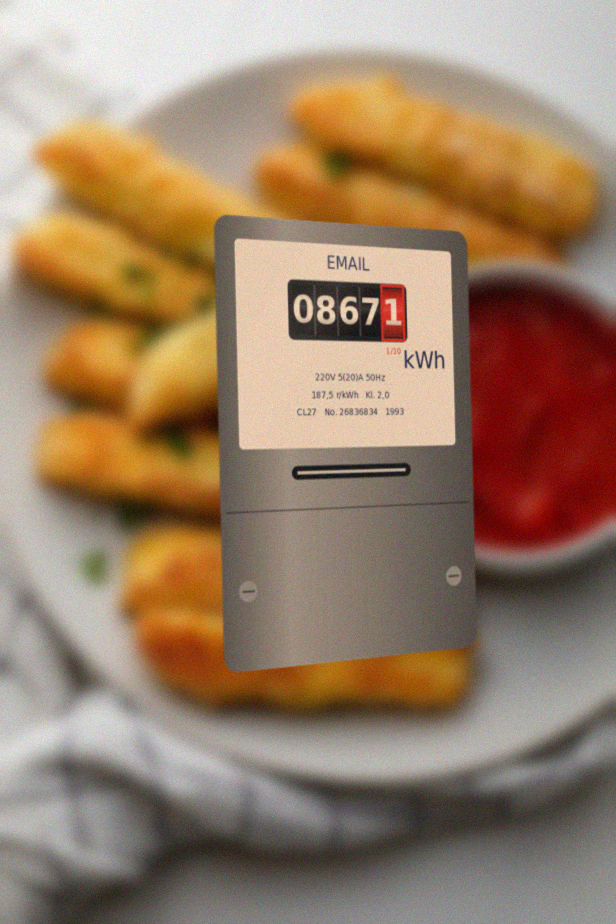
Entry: 867.1 (kWh)
